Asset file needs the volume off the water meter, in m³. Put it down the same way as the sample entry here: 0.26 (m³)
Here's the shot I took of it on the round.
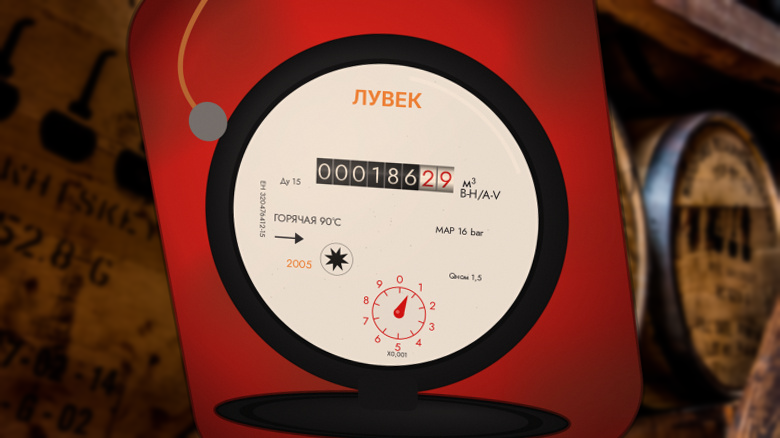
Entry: 186.290 (m³)
